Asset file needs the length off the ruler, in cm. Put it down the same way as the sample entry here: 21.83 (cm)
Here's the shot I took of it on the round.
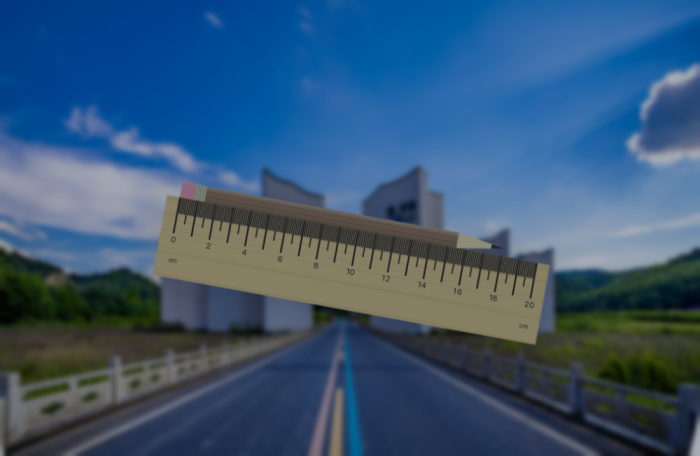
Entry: 18 (cm)
